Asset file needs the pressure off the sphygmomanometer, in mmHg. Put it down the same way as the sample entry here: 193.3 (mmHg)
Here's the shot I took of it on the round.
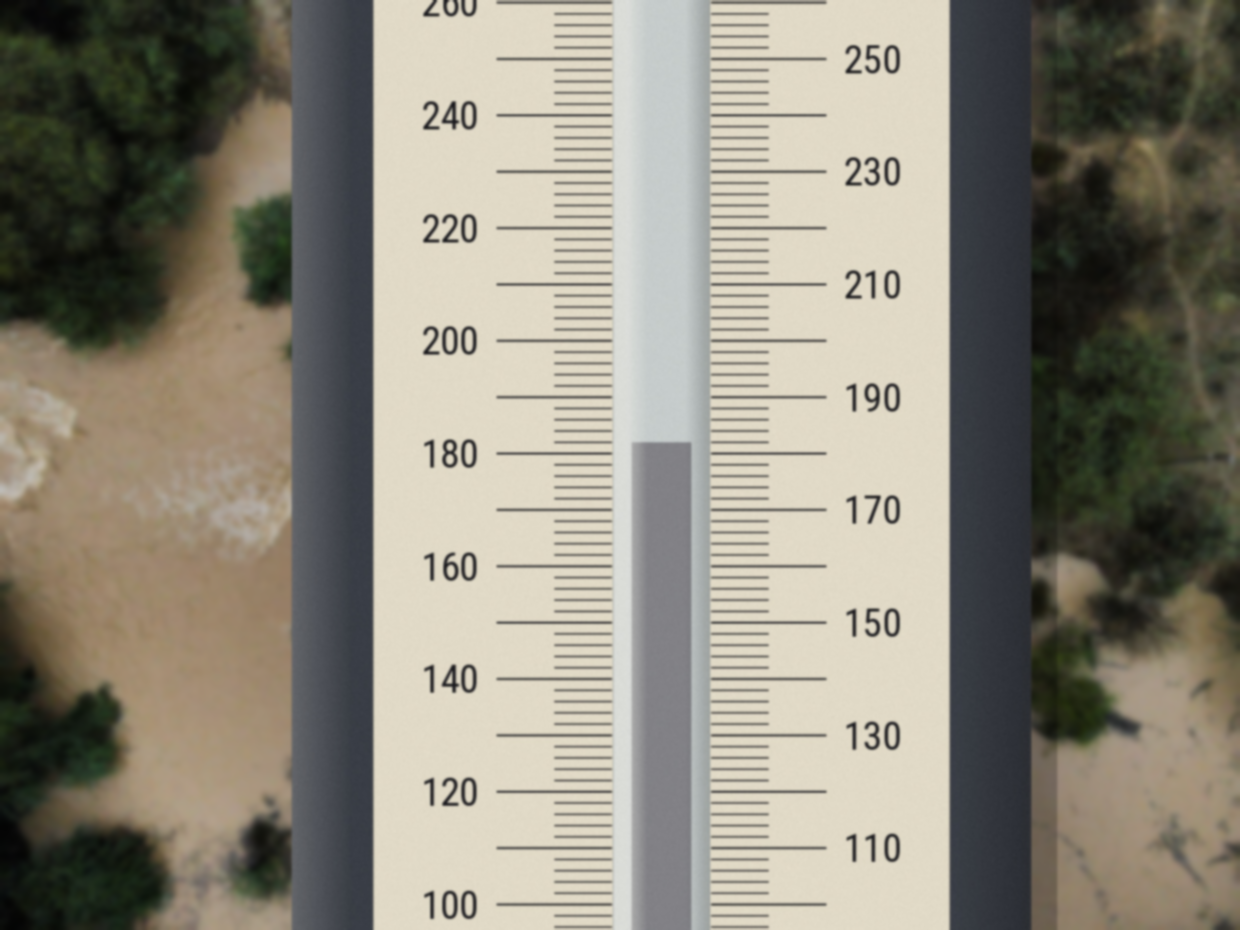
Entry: 182 (mmHg)
